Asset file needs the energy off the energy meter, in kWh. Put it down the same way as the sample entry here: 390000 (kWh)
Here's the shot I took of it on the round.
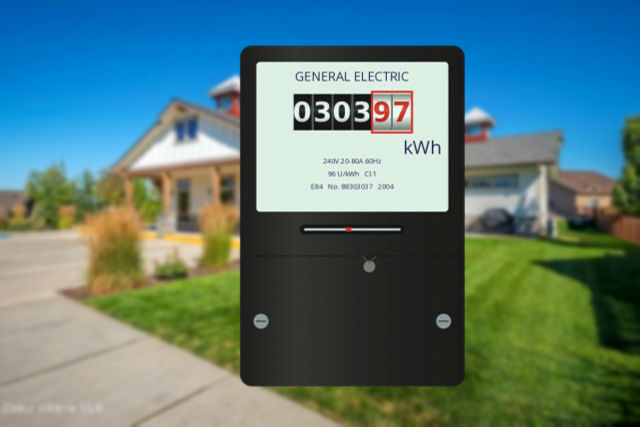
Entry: 303.97 (kWh)
